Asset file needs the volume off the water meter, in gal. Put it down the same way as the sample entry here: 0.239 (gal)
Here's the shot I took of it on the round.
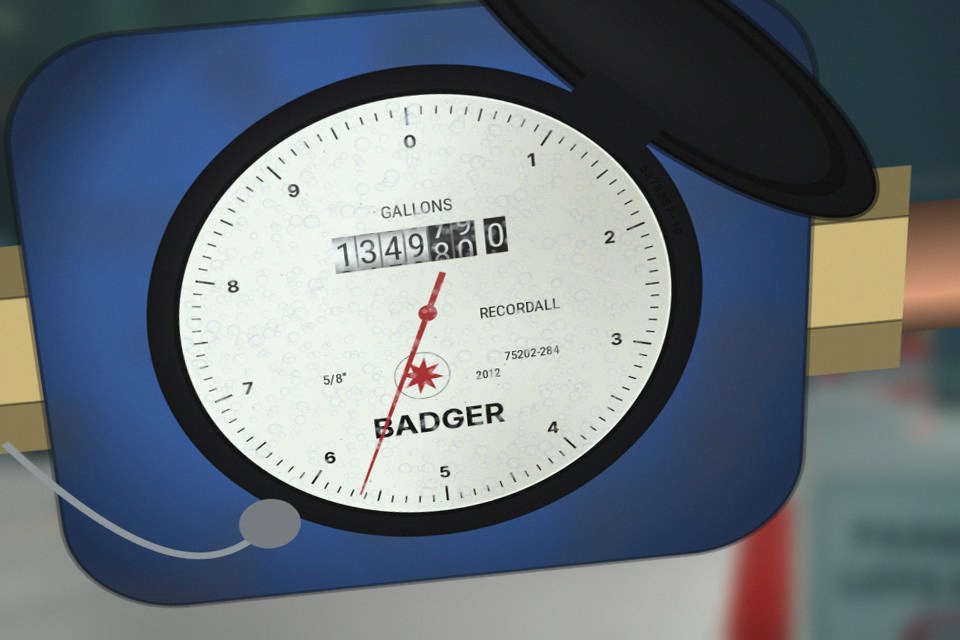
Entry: 1349795.6 (gal)
